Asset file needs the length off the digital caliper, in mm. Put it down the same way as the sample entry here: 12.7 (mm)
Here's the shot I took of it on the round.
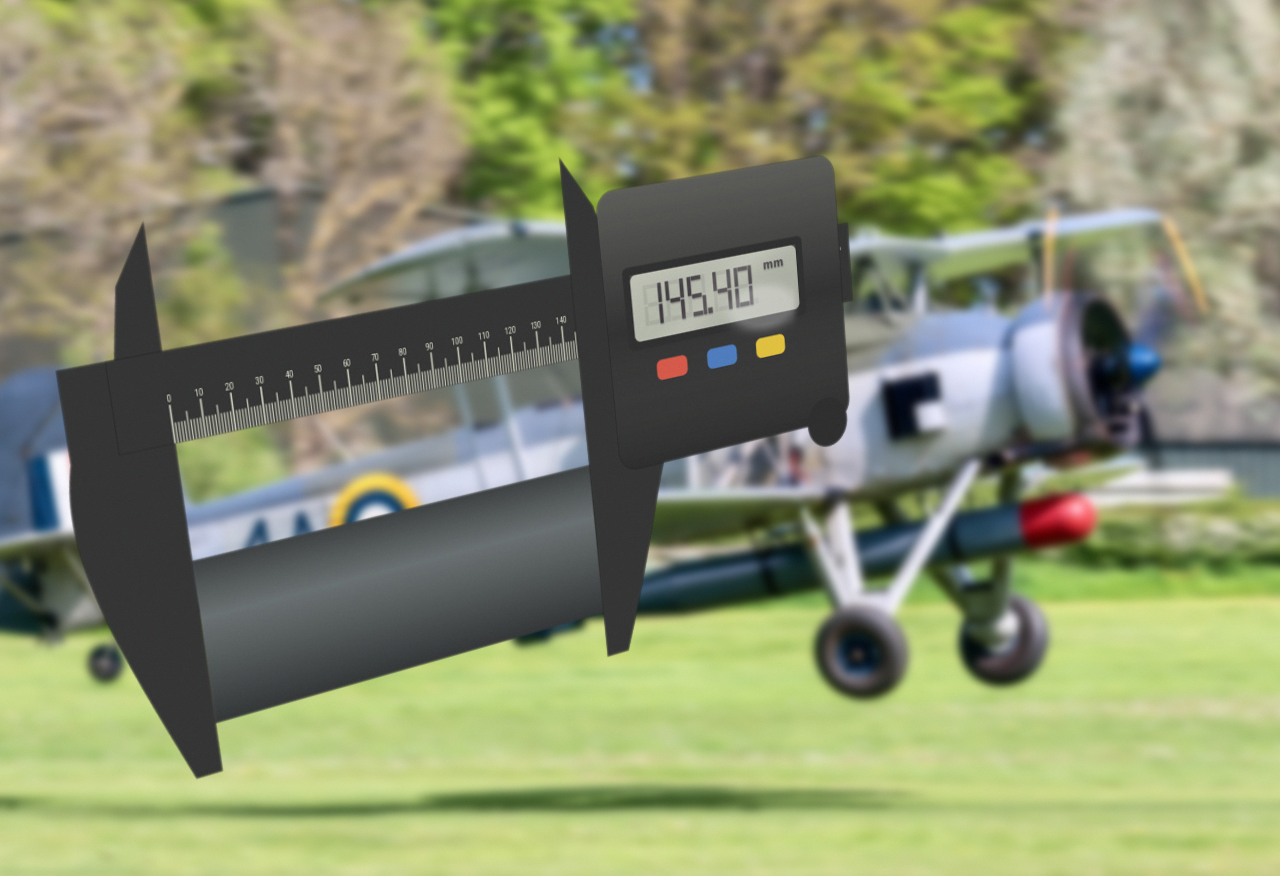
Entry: 145.40 (mm)
